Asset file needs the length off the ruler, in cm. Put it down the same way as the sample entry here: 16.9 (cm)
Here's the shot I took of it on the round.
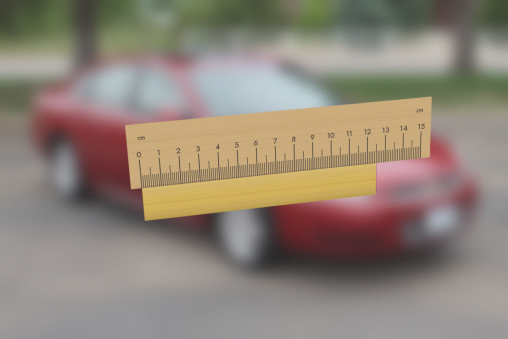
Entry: 12.5 (cm)
